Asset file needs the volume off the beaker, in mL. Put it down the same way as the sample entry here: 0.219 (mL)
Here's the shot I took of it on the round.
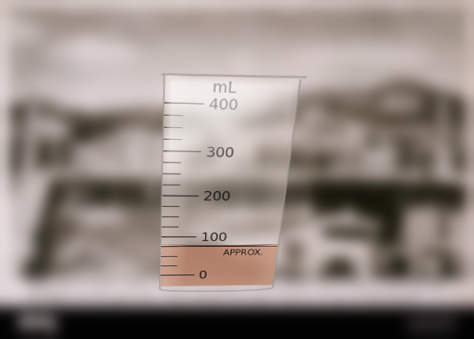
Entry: 75 (mL)
